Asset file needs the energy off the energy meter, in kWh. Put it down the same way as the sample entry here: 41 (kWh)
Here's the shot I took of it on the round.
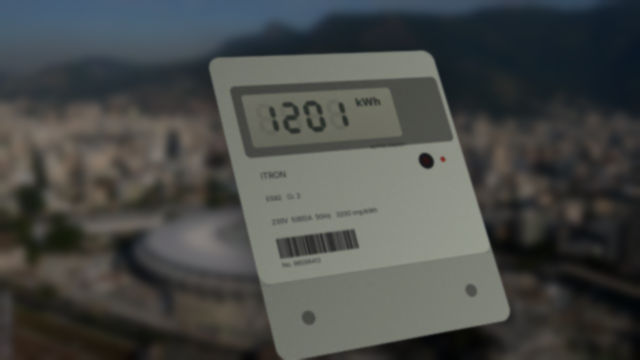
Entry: 1201 (kWh)
